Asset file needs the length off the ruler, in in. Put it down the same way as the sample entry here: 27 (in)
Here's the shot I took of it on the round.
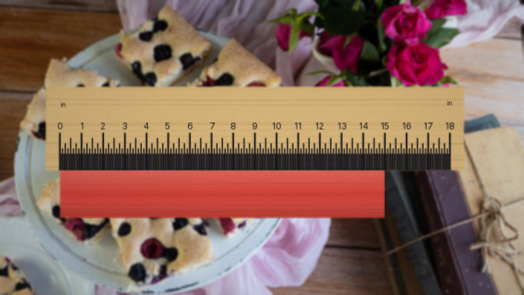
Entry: 15 (in)
